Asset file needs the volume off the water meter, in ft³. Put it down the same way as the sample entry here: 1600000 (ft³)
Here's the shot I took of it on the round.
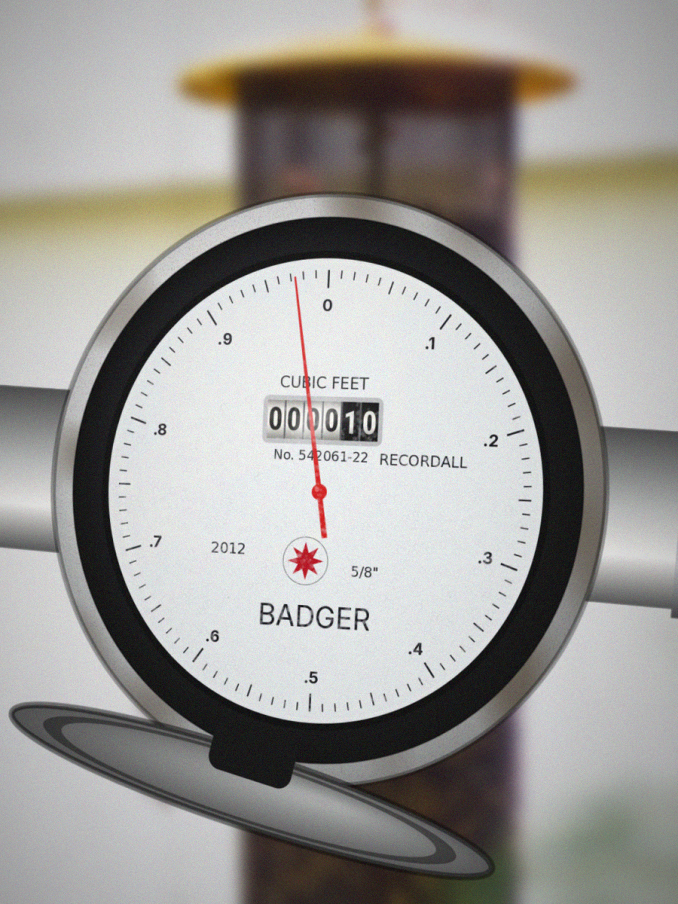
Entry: 9.97 (ft³)
